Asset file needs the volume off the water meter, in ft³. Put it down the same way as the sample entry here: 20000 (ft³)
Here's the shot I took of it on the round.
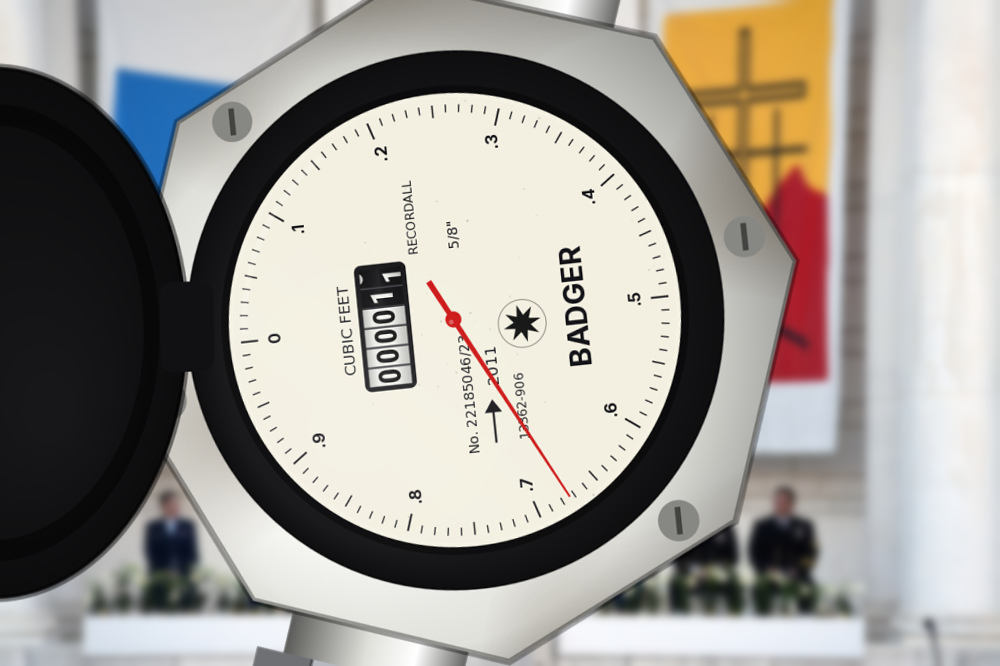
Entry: 10.67 (ft³)
